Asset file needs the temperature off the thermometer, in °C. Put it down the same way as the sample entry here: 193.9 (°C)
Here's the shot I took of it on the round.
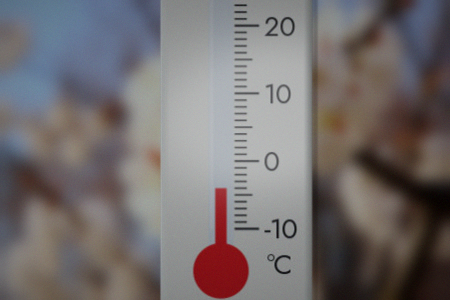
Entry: -4 (°C)
